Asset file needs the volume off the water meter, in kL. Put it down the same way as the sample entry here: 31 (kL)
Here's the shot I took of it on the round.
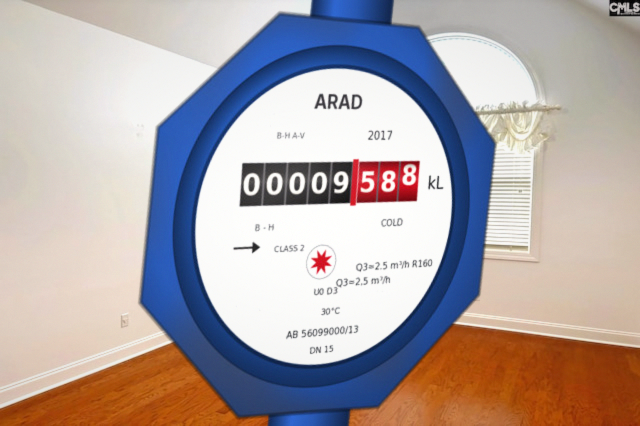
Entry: 9.588 (kL)
